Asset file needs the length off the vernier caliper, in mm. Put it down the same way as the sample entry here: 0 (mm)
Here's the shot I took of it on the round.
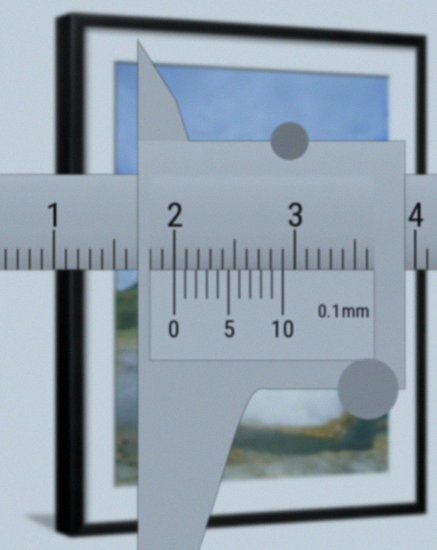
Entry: 20.0 (mm)
